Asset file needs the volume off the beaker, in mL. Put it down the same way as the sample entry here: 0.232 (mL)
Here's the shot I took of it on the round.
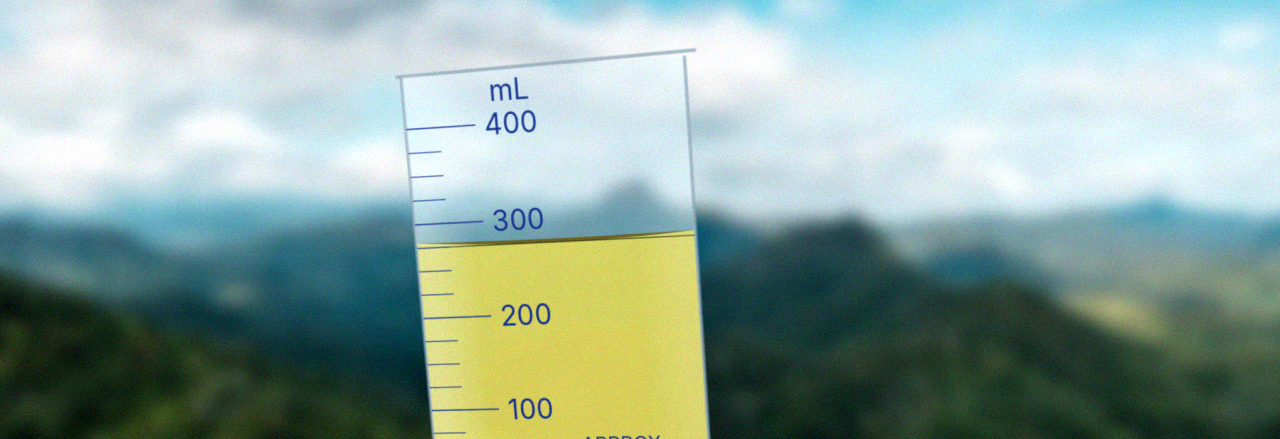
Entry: 275 (mL)
